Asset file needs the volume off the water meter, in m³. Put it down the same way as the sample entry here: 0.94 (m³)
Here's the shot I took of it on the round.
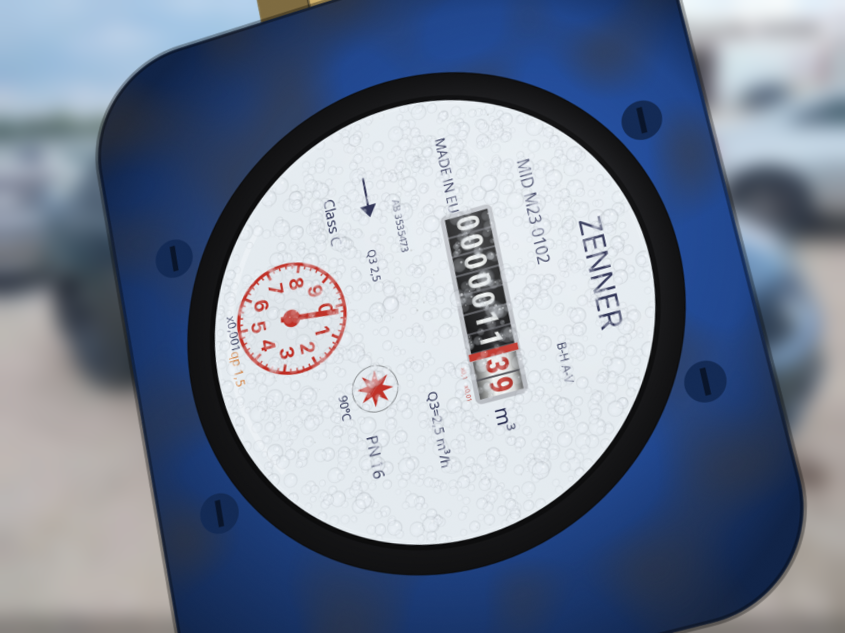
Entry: 11.390 (m³)
